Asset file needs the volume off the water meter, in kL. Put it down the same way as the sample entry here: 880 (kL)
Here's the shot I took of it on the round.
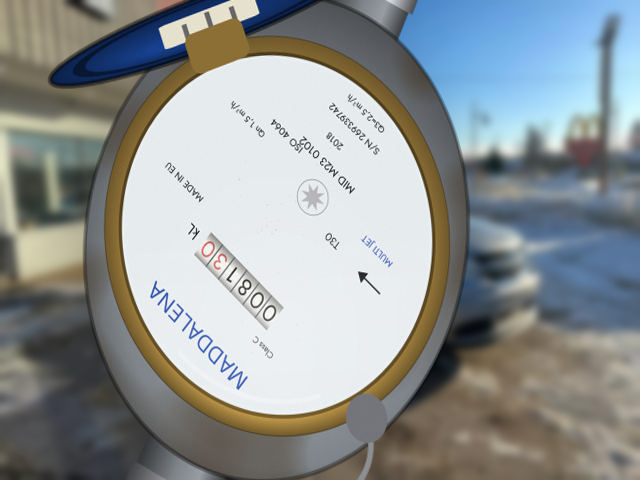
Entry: 81.30 (kL)
